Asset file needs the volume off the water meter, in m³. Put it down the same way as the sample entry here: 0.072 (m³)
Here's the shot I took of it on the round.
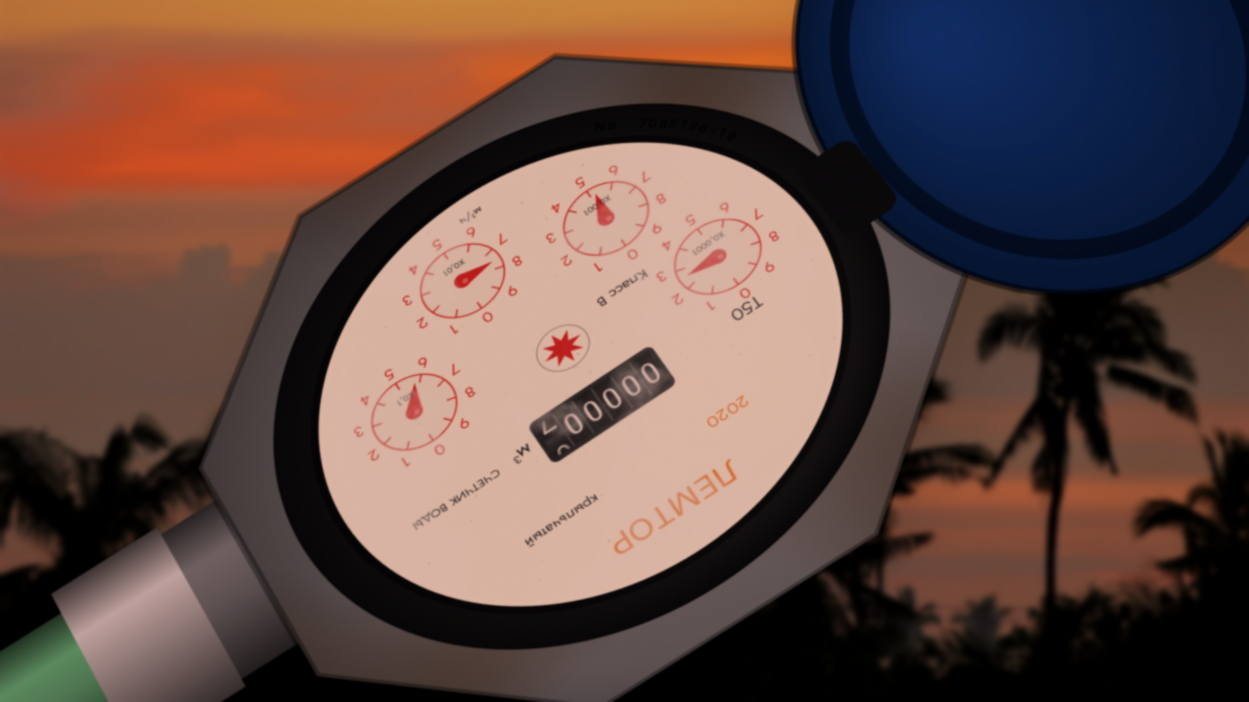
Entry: 6.5752 (m³)
